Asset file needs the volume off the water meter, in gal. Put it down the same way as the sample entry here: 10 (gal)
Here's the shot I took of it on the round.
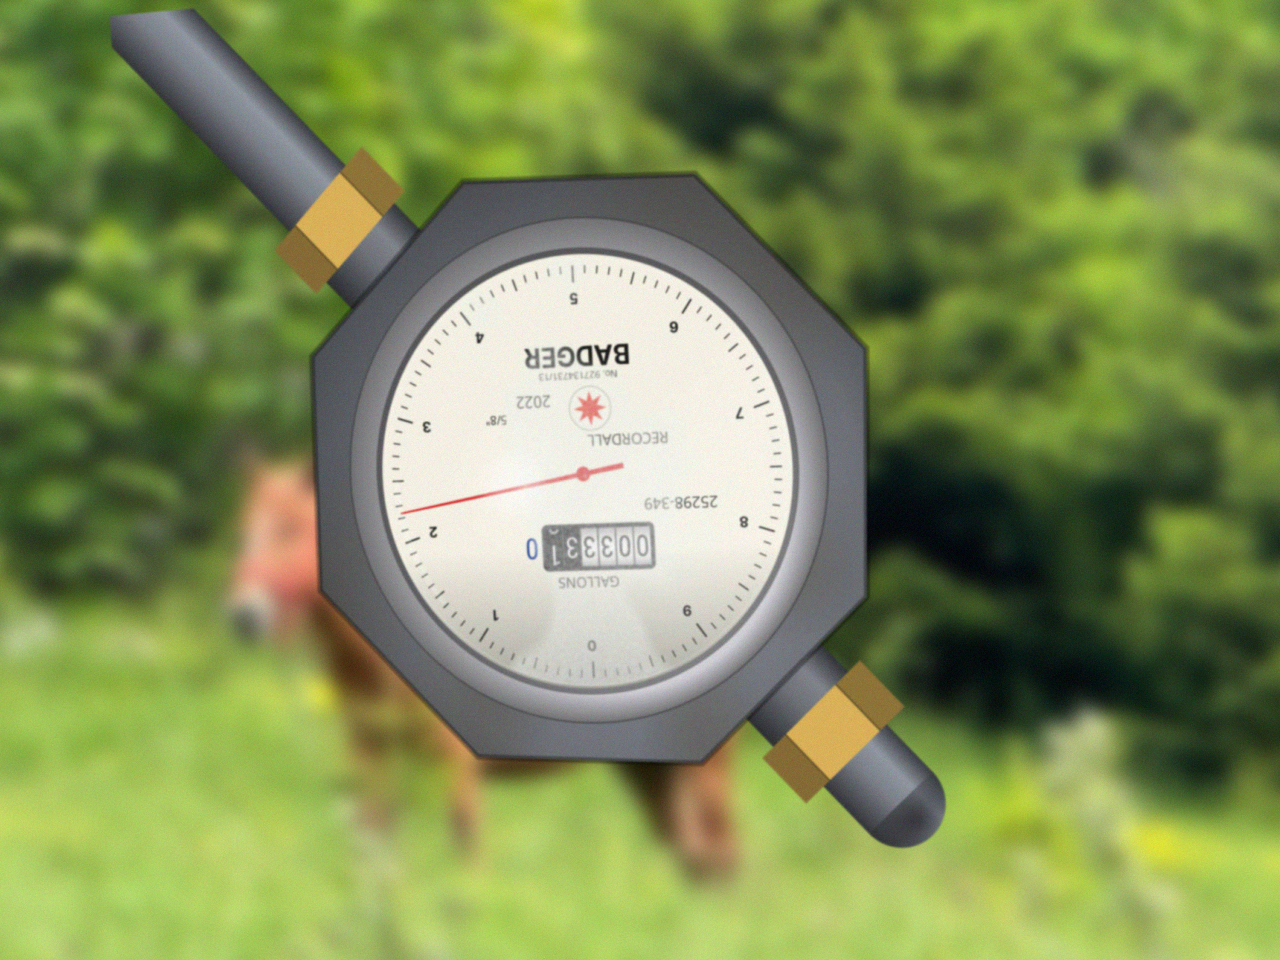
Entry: 33312.2 (gal)
